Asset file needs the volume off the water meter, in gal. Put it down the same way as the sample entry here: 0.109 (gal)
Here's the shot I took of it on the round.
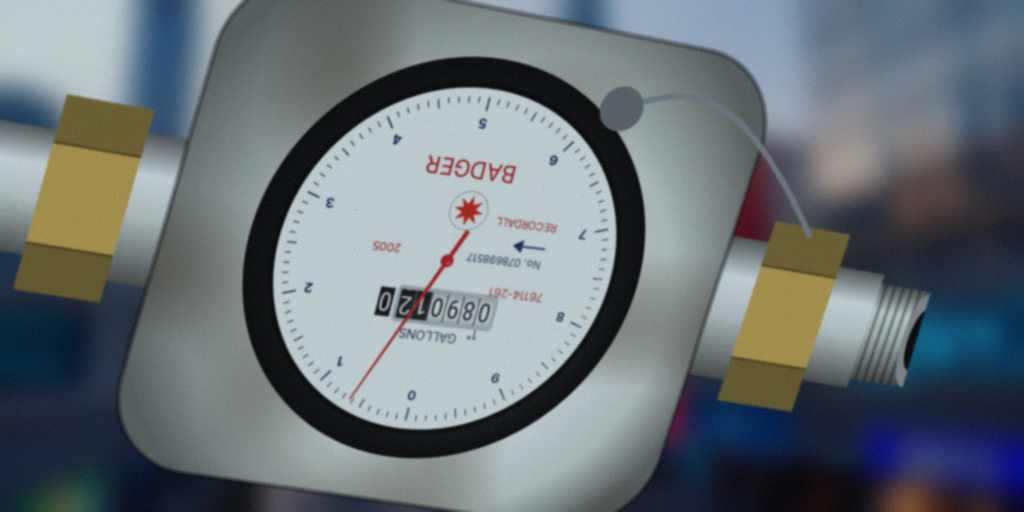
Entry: 890120.6 (gal)
